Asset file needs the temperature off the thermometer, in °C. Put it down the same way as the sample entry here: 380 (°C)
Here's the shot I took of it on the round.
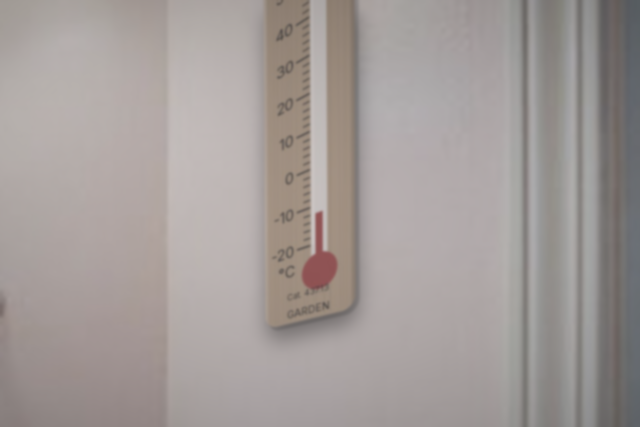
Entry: -12 (°C)
